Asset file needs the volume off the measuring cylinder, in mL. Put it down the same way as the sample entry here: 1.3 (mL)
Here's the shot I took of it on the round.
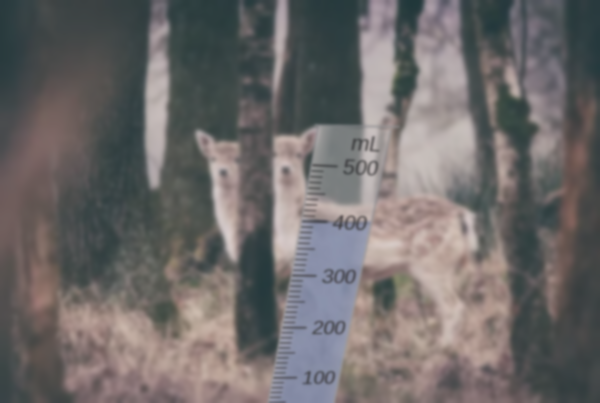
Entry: 400 (mL)
